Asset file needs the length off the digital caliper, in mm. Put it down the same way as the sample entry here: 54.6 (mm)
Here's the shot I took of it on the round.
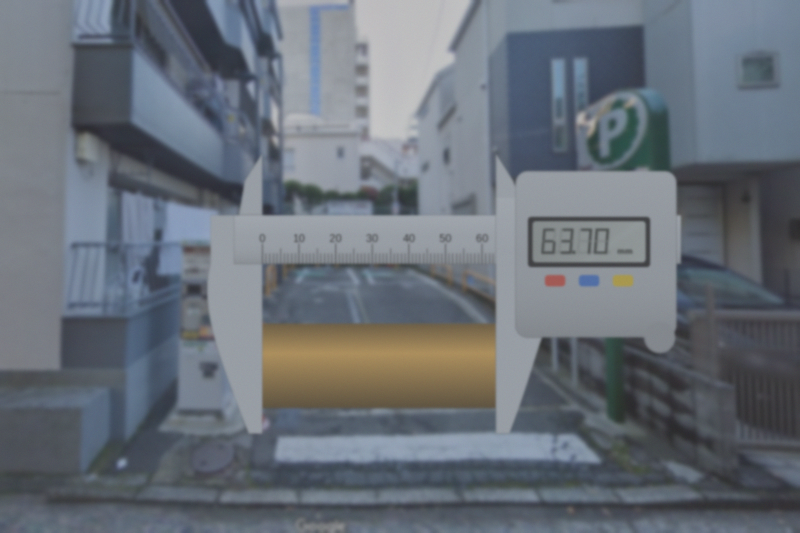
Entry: 63.70 (mm)
